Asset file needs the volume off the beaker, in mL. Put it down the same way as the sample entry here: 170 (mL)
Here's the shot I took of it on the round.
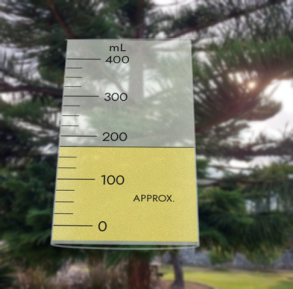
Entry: 175 (mL)
